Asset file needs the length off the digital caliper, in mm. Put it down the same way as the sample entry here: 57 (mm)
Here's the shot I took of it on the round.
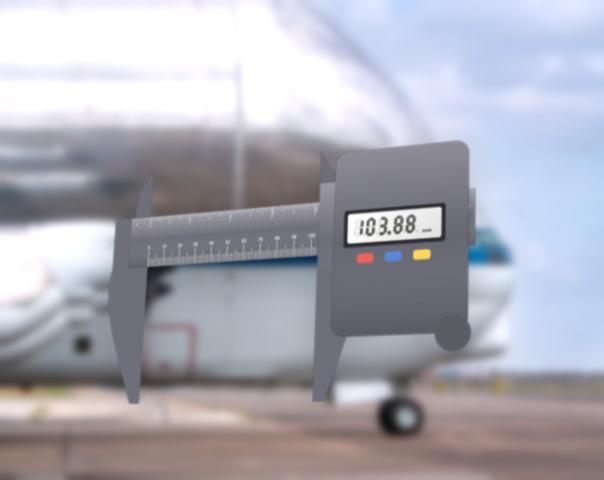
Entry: 103.88 (mm)
